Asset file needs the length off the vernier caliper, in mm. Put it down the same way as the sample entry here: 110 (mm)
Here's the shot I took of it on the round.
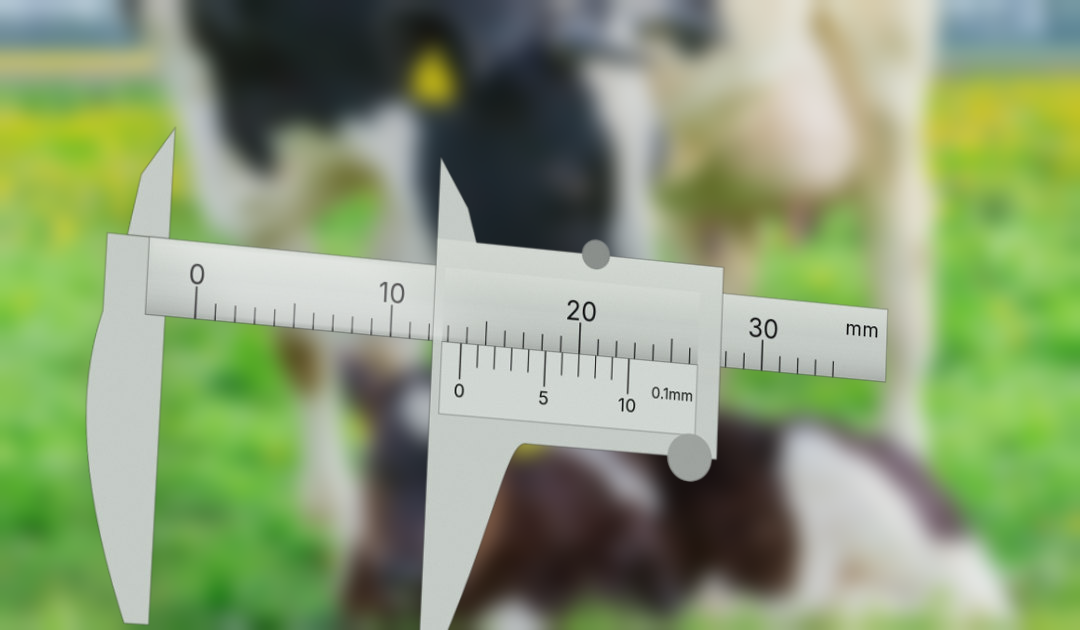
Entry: 13.7 (mm)
